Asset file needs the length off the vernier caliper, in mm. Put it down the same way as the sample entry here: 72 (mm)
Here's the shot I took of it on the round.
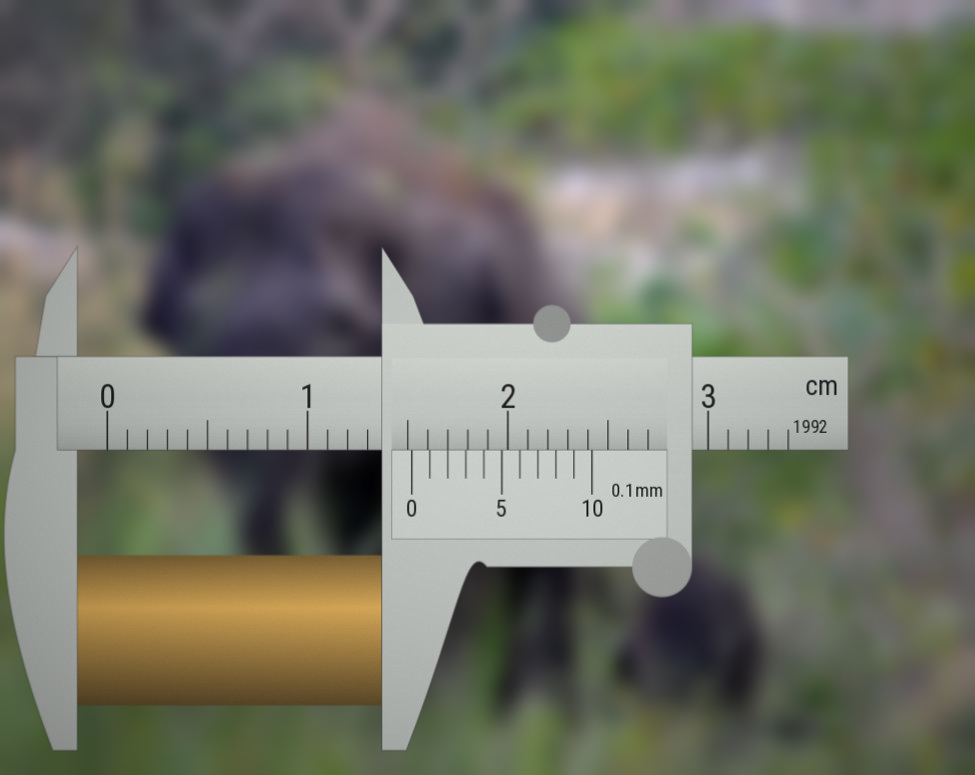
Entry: 15.2 (mm)
